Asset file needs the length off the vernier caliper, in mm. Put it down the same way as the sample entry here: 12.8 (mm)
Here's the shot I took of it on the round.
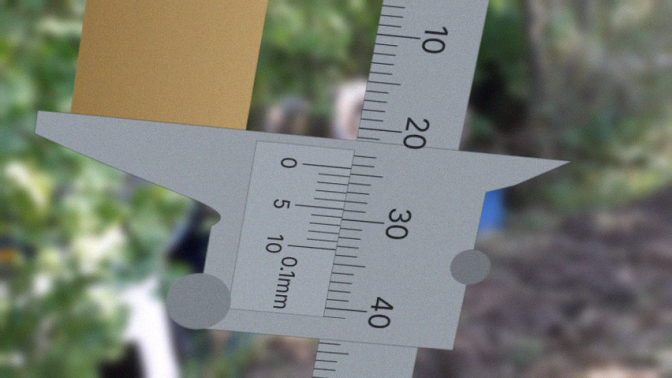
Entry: 24.4 (mm)
